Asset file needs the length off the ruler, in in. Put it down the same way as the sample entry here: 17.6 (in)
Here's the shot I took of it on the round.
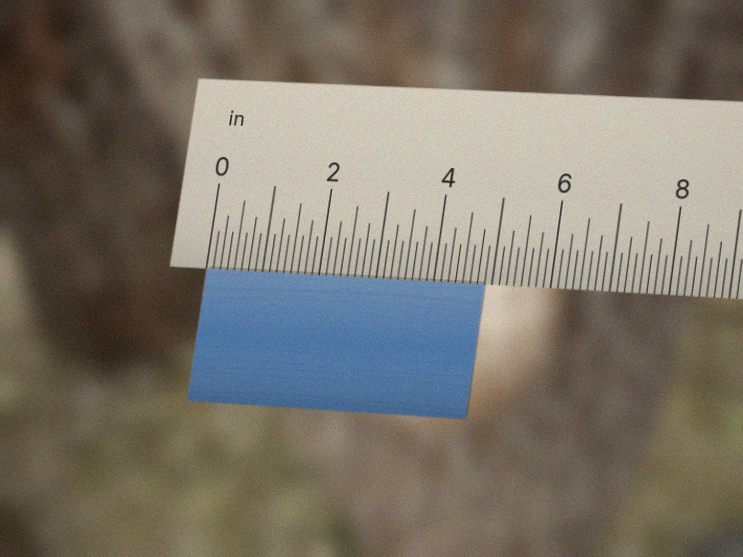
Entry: 4.875 (in)
